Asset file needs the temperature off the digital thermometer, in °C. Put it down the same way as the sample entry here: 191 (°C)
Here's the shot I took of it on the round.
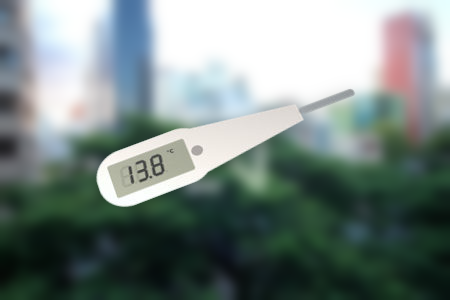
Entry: 13.8 (°C)
